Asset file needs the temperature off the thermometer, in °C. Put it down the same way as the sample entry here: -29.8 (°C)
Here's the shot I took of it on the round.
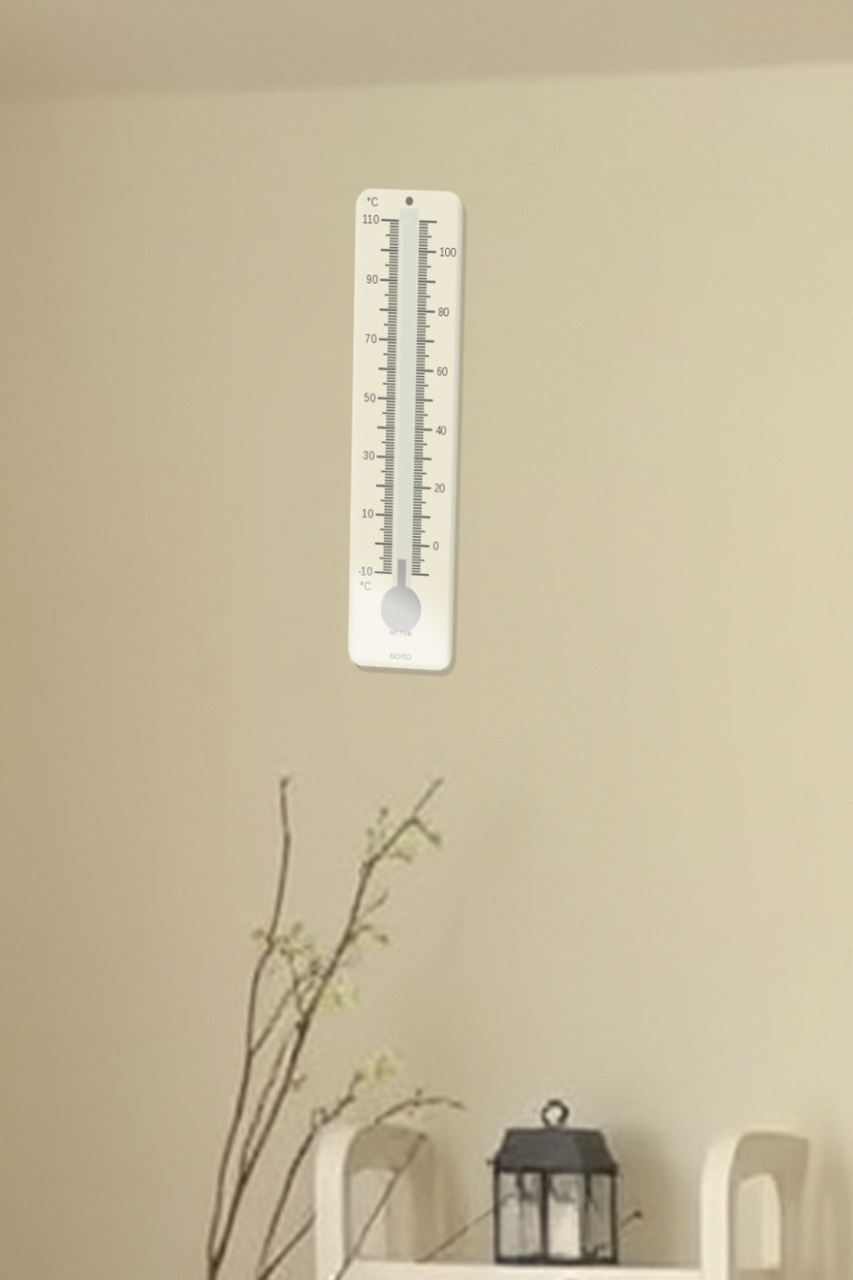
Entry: -5 (°C)
